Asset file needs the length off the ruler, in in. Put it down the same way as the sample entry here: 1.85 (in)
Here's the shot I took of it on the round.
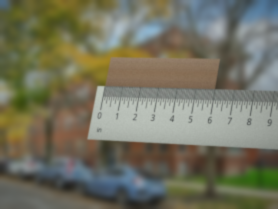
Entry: 6 (in)
